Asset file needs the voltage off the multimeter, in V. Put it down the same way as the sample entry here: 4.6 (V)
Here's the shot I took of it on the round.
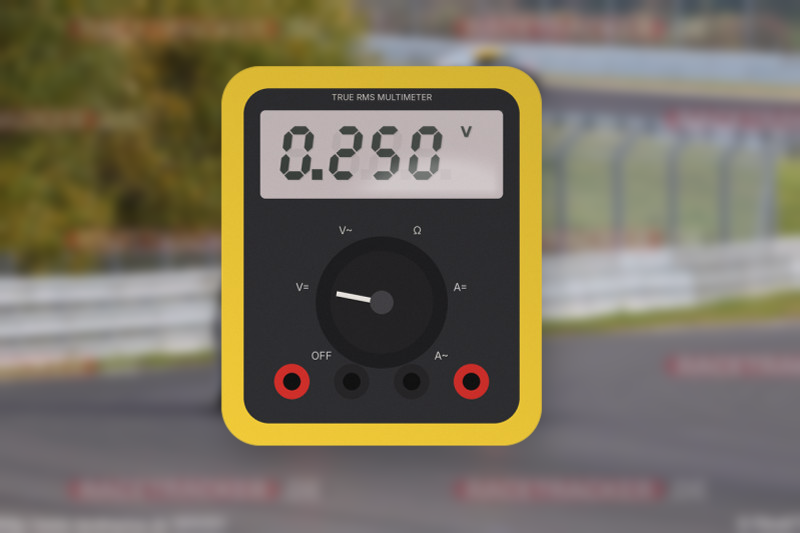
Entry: 0.250 (V)
